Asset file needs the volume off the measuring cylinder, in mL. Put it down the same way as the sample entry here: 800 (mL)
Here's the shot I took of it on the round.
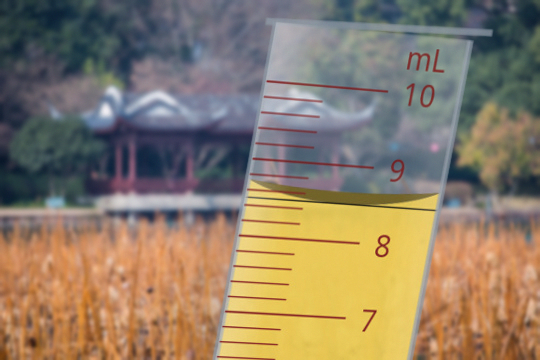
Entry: 8.5 (mL)
